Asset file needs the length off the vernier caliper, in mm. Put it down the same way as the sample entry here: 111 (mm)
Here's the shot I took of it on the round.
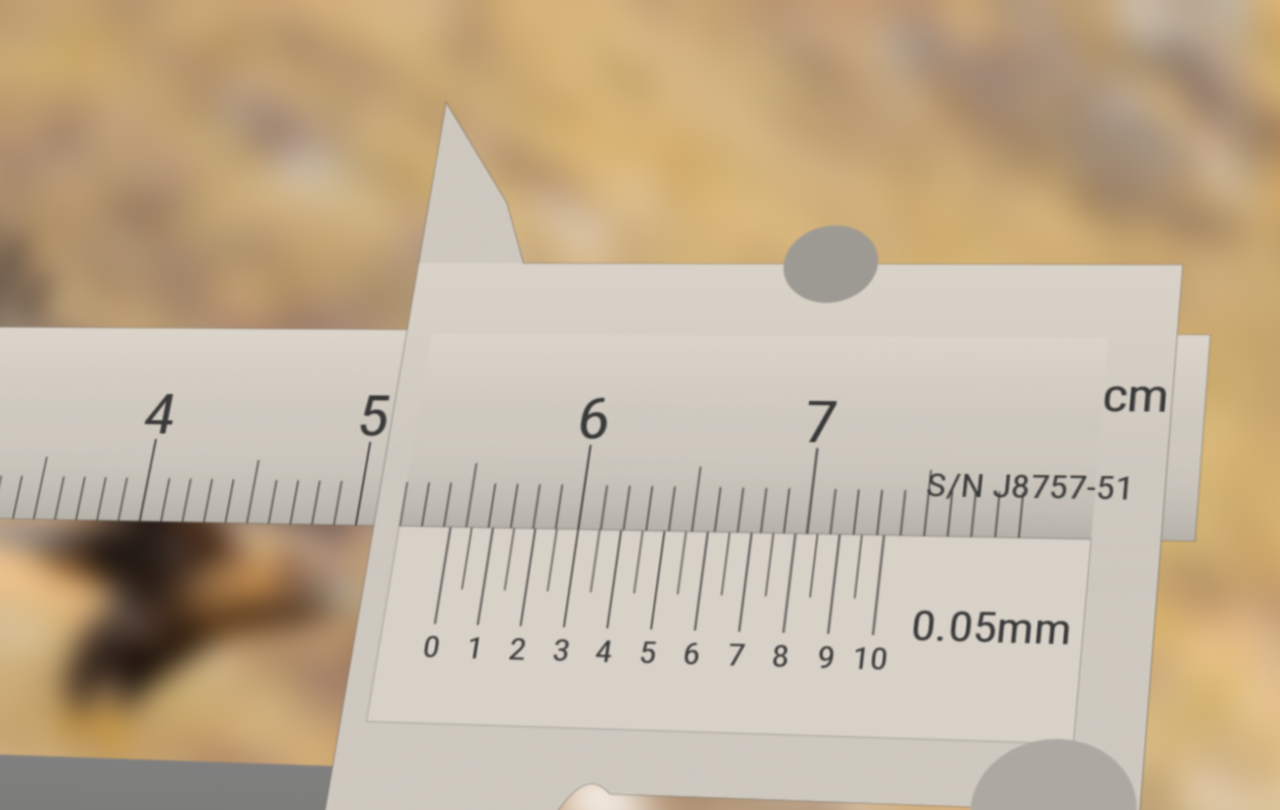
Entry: 54.3 (mm)
